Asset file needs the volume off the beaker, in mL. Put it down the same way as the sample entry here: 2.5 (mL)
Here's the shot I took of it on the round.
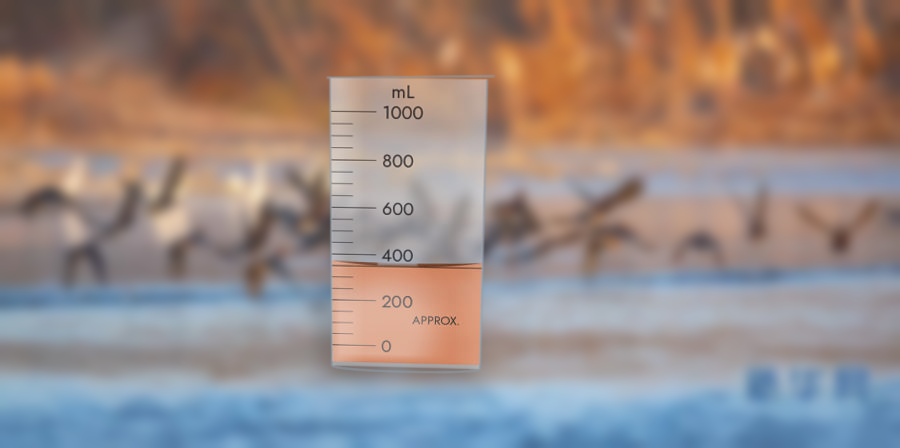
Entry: 350 (mL)
